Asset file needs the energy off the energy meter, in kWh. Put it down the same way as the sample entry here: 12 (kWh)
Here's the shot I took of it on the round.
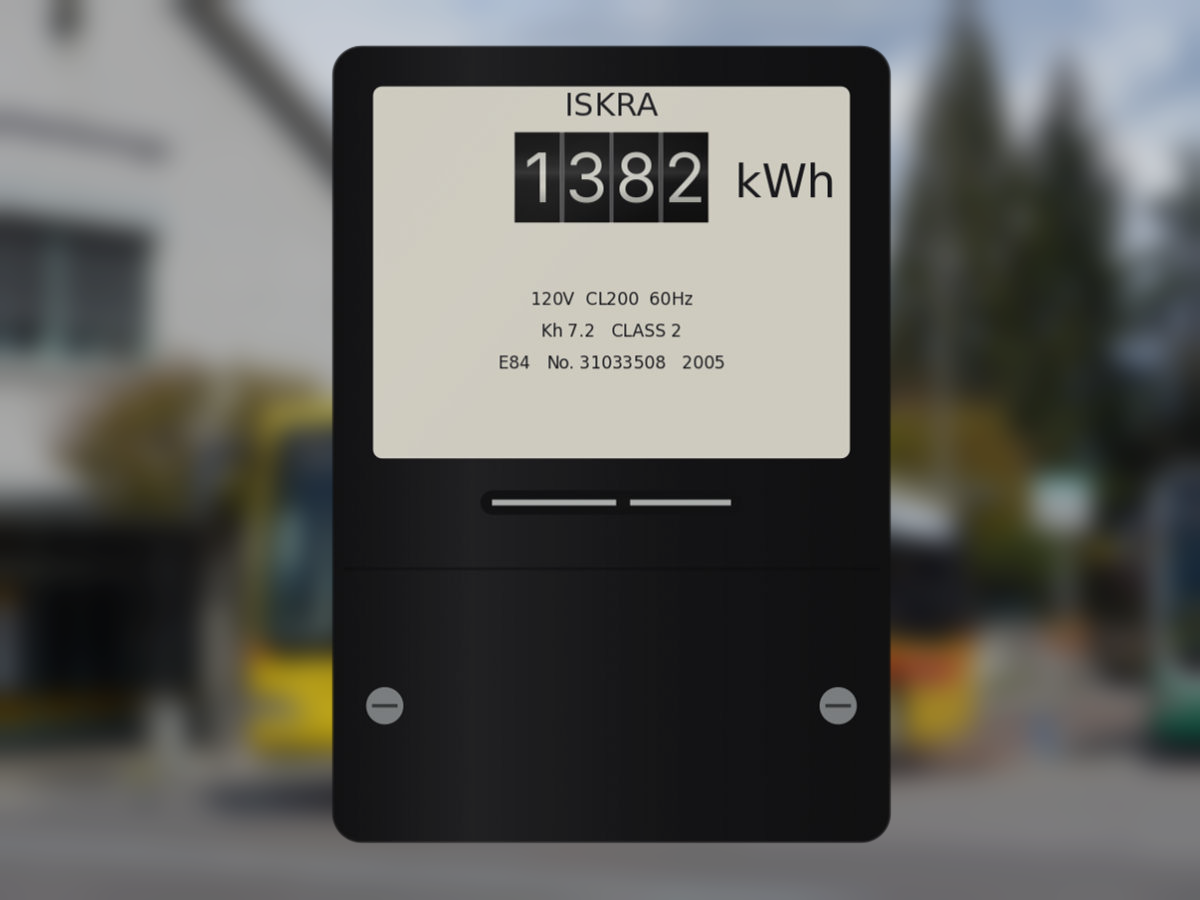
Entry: 1382 (kWh)
